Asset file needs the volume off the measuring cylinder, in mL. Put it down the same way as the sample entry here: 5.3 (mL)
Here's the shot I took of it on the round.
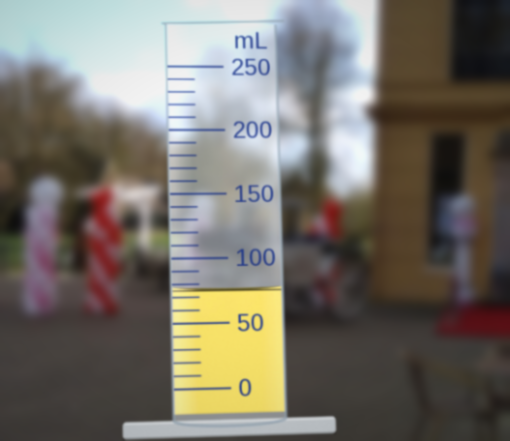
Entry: 75 (mL)
